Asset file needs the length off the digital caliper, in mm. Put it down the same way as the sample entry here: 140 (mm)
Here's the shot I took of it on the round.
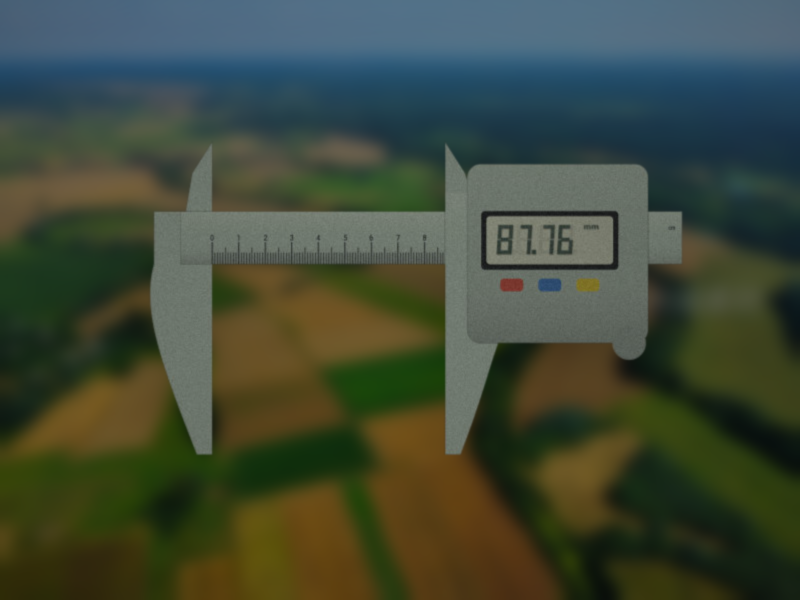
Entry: 87.76 (mm)
